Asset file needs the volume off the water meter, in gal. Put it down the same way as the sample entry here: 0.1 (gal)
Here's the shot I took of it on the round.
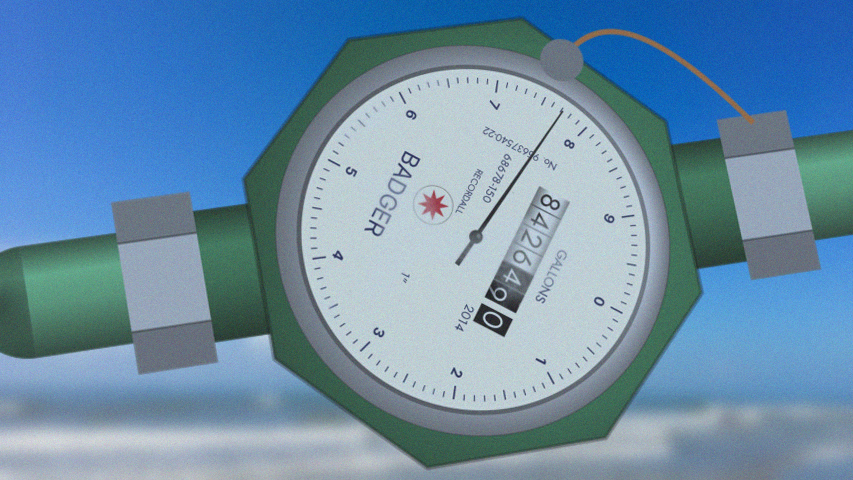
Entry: 8426487.7 (gal)
